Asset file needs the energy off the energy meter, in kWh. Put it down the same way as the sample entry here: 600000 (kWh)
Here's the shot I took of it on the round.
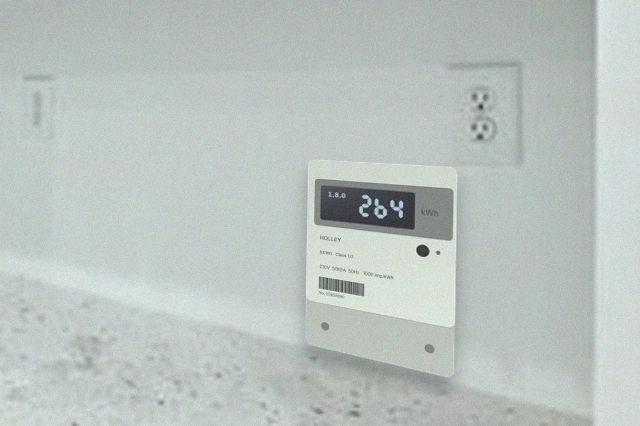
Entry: 264 (kWh)
